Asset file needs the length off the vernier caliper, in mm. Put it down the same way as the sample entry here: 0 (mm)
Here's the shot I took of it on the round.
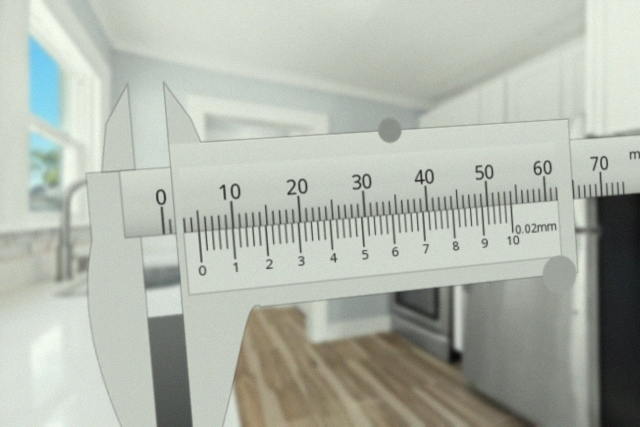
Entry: 5.0 (mm)
